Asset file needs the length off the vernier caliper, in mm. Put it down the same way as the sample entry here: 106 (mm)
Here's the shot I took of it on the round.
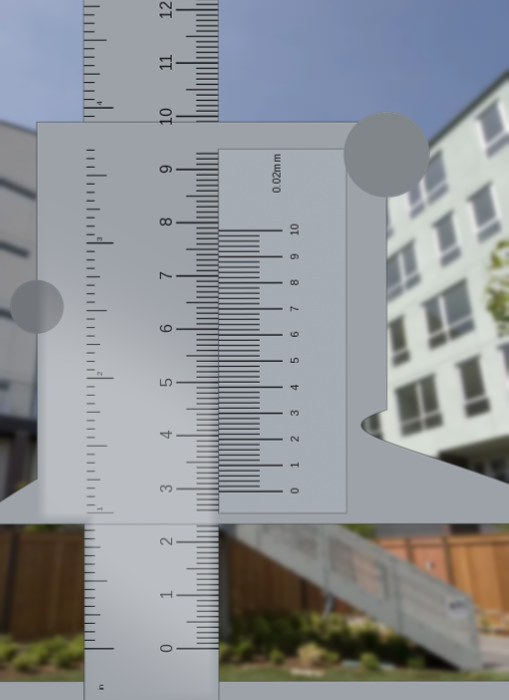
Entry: 29.5 (mm)
